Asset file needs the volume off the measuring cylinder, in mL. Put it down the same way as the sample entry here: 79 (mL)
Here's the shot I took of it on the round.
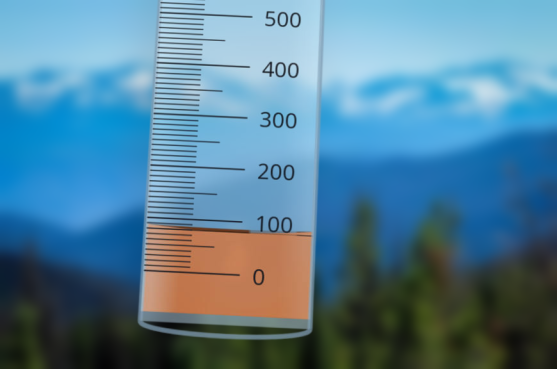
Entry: 80 (mL)
